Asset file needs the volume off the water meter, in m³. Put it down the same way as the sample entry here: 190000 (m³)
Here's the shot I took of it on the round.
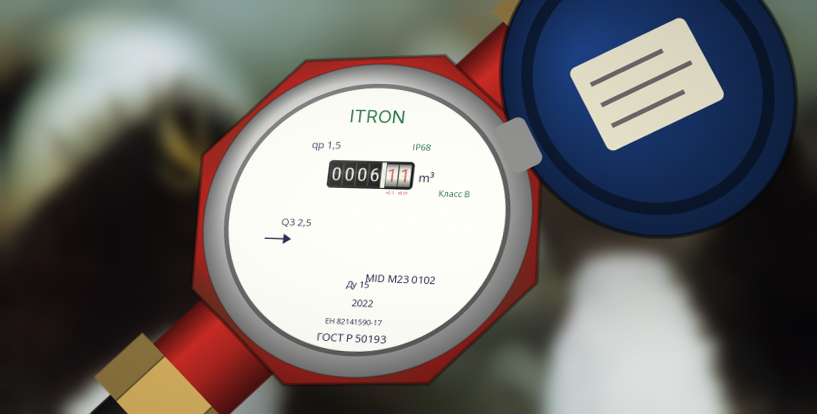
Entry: 6.11 (m³)
